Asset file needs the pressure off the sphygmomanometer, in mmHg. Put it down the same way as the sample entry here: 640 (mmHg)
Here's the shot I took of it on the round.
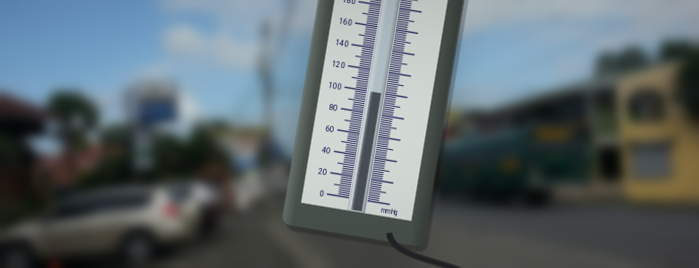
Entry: 100 (mmHg)
